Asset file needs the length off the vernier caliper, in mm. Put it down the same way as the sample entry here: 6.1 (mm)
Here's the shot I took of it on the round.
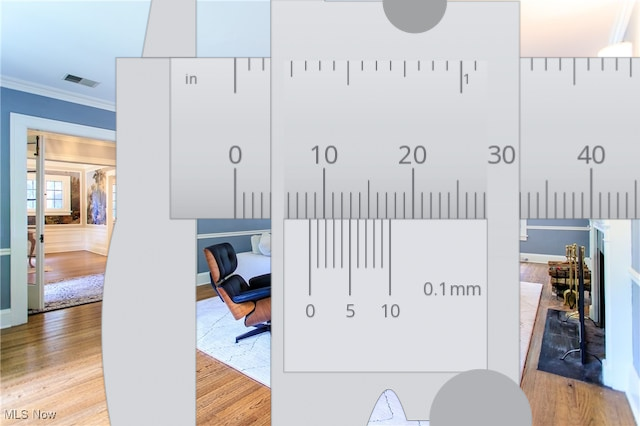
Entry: 8.4 (mm)
